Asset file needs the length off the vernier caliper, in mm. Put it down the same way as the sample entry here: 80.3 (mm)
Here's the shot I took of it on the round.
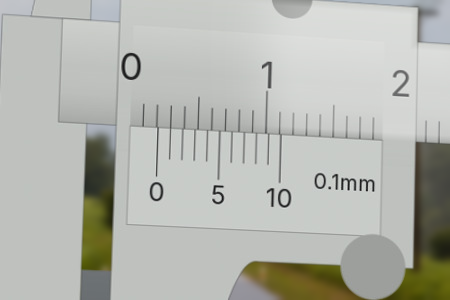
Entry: 2.1 (mm)
